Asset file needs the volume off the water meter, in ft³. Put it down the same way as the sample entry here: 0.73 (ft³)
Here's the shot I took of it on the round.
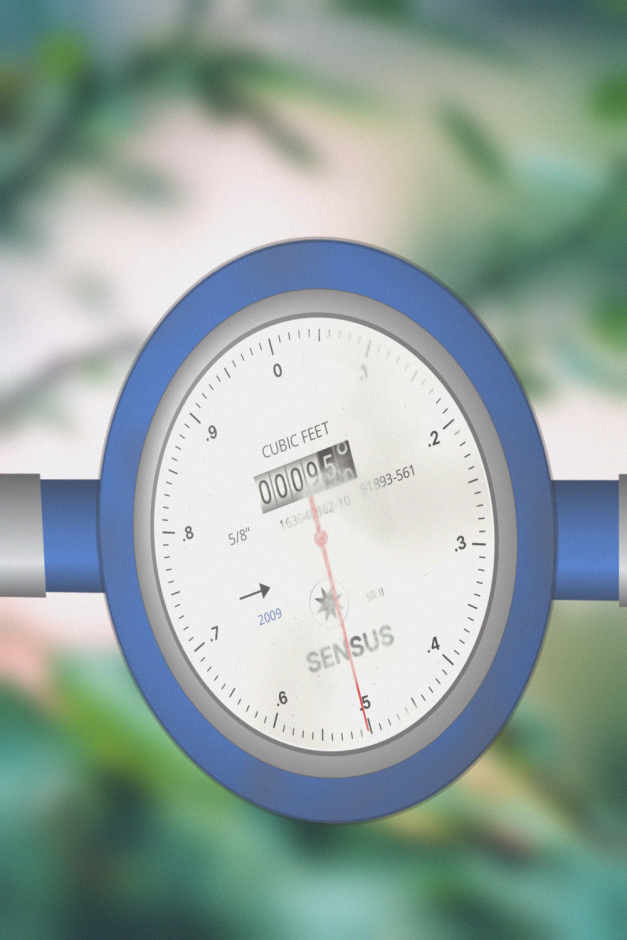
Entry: 958.50 (ft³)
